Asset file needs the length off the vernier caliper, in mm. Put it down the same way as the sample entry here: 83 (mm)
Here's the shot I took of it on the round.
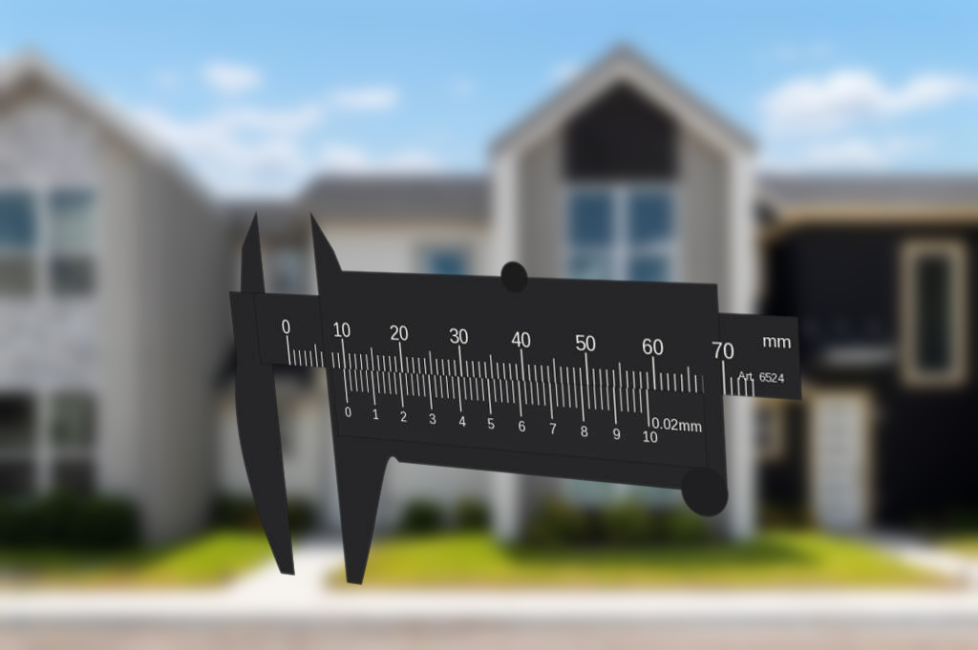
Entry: 9.8 (mm)
